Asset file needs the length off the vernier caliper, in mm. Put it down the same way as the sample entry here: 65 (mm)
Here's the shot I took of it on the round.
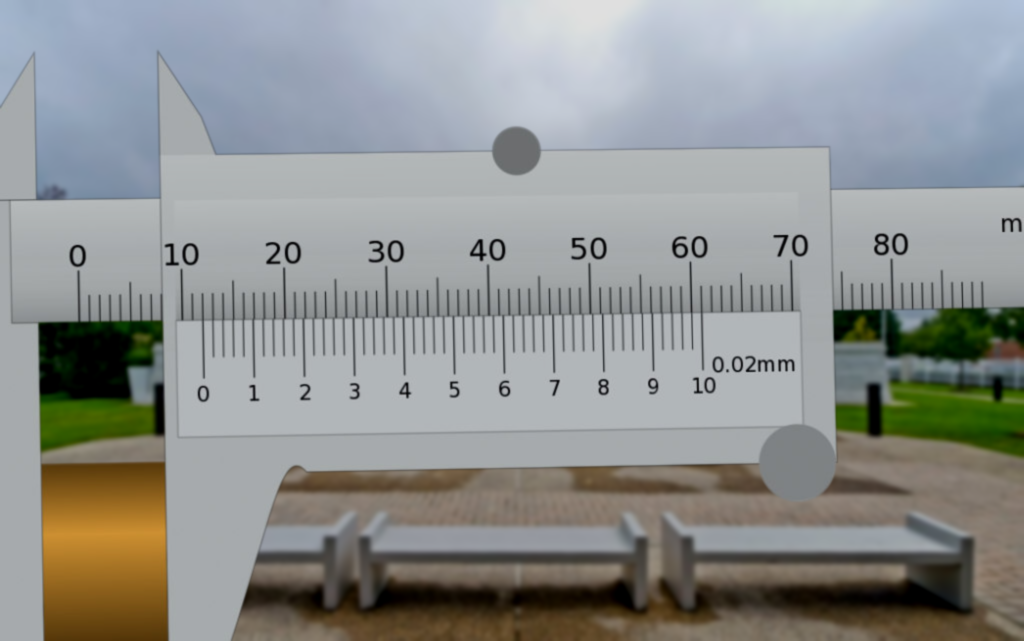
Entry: 12.0 (mm)
